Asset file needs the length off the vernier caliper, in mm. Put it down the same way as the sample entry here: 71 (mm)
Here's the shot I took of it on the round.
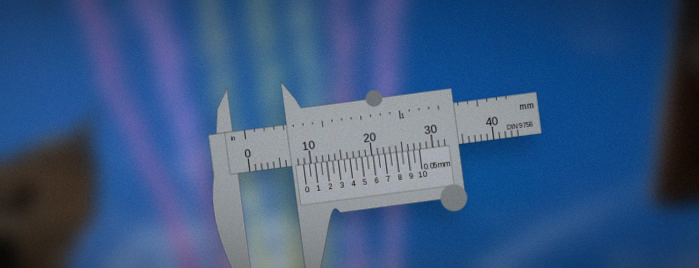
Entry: 8.8 (mm)
